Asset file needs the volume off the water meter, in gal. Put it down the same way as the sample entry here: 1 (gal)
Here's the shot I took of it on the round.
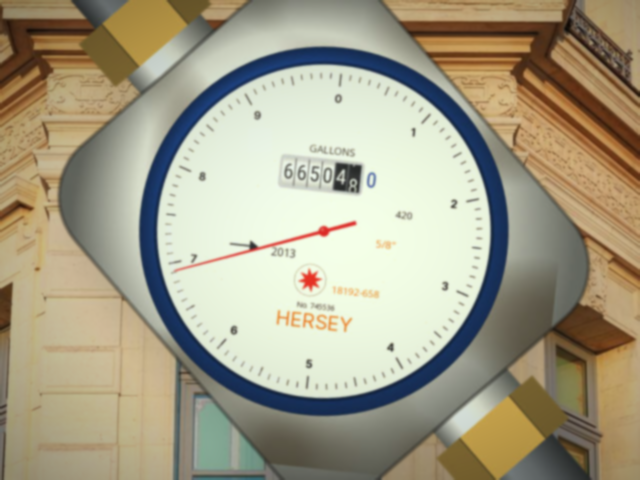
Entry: 6650476.9 (gal)
